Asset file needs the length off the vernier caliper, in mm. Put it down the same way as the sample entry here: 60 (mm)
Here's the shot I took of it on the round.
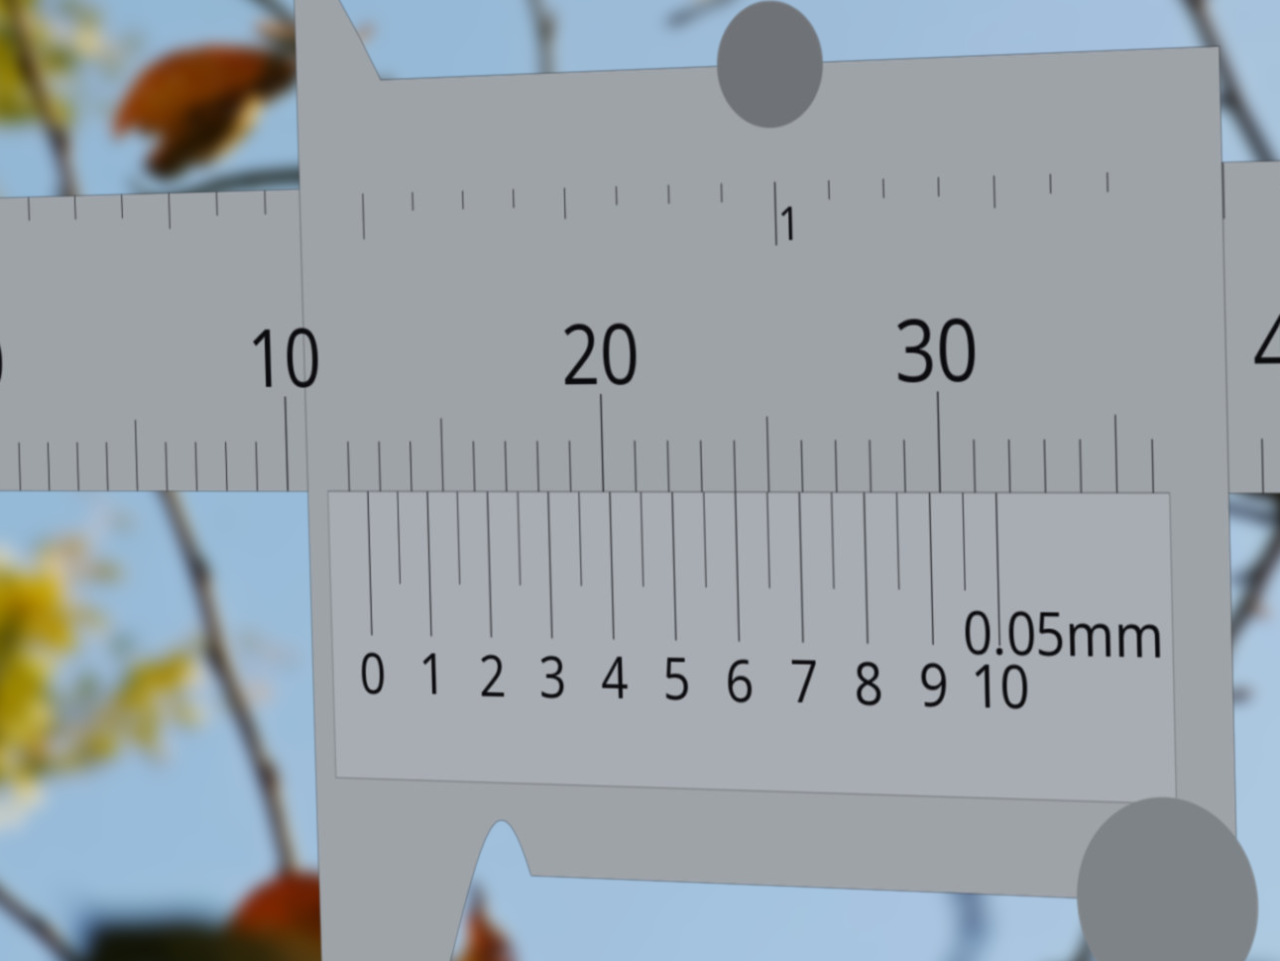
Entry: 12.60 (mm)
